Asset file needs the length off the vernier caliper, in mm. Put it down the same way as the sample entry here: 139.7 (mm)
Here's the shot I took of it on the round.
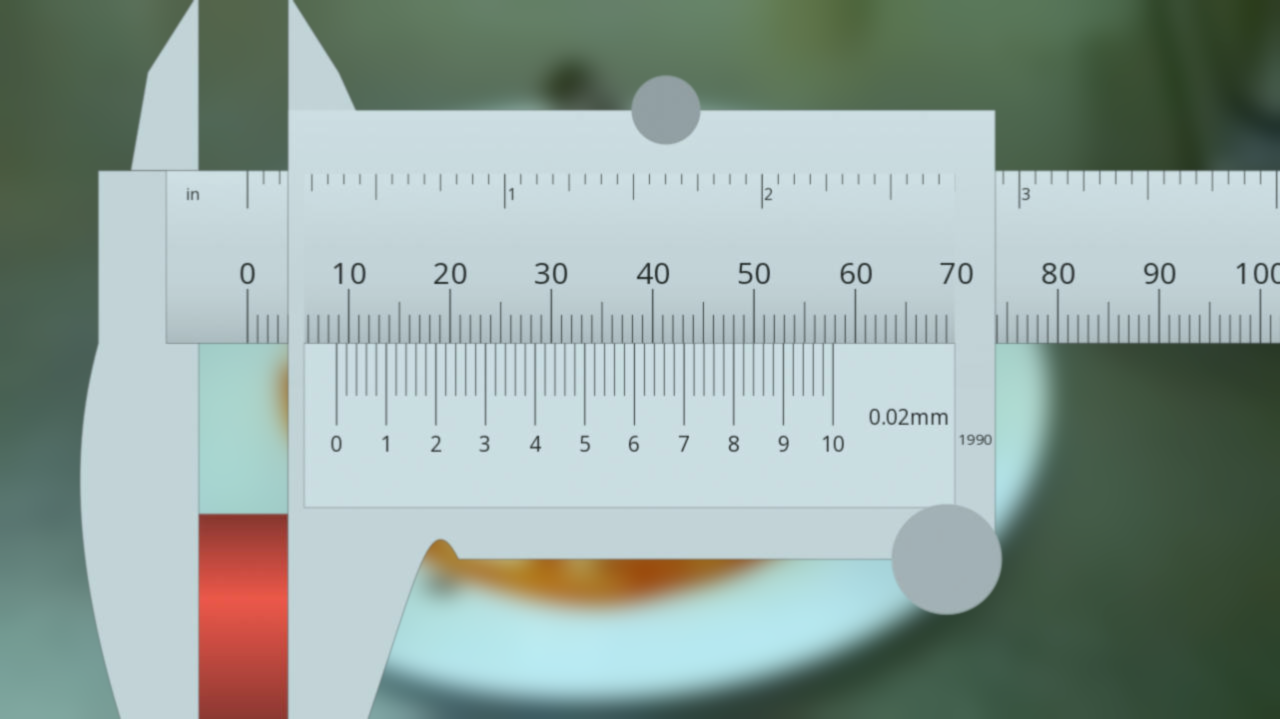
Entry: 8.8 (mm)
